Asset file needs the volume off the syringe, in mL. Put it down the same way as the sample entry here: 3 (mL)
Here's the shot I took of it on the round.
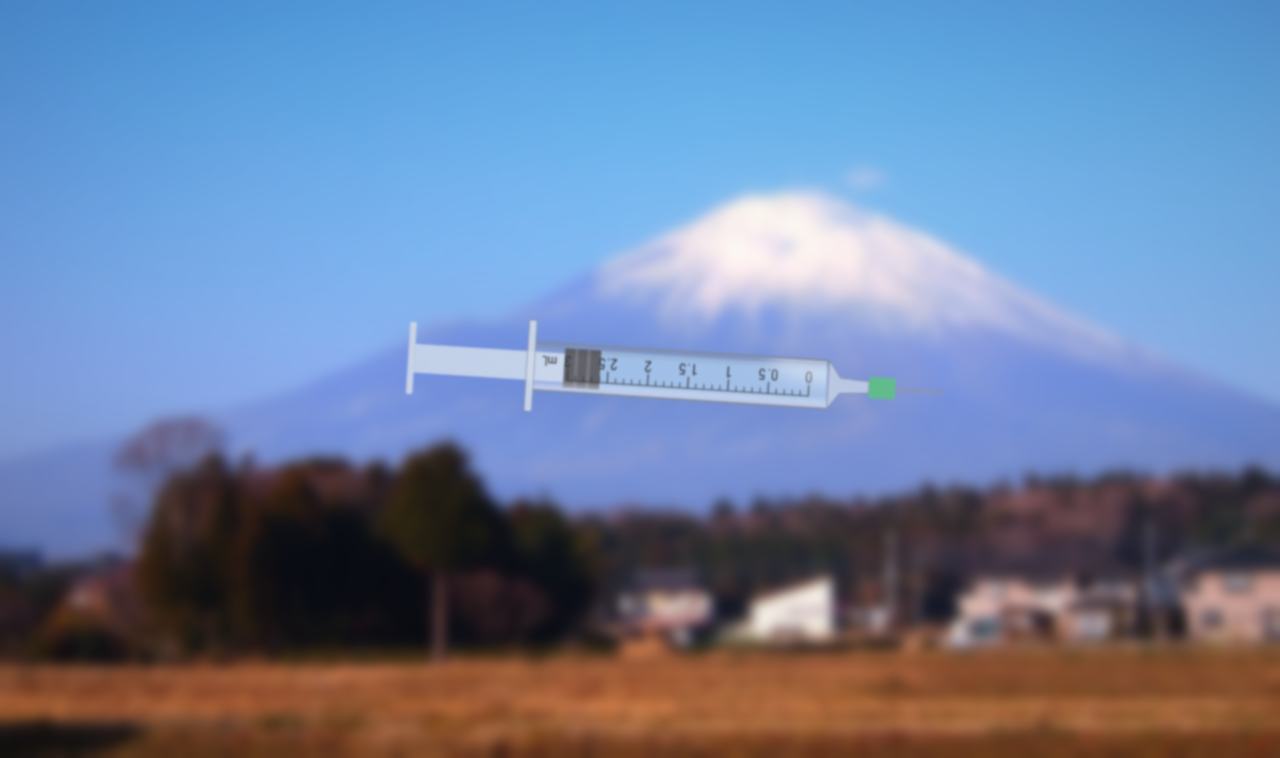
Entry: 2.6 (mL)
